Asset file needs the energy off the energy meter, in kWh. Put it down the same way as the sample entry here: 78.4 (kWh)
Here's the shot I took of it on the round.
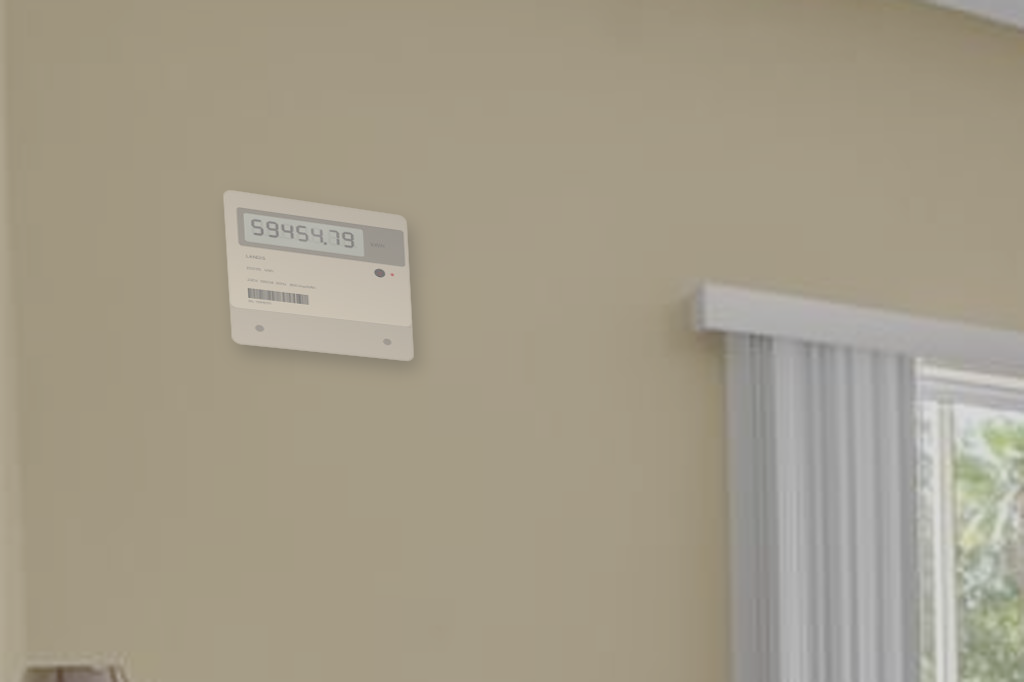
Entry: 59454.79 (kWh)
